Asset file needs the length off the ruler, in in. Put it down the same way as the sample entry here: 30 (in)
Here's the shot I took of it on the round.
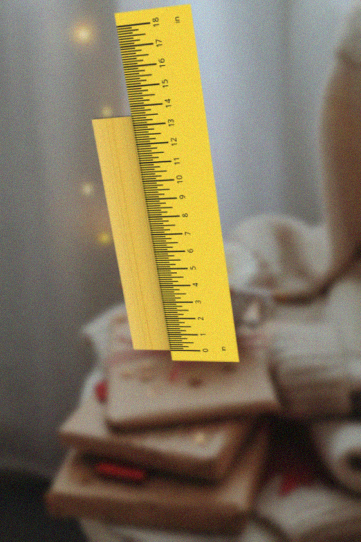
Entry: 13.5 (in)
